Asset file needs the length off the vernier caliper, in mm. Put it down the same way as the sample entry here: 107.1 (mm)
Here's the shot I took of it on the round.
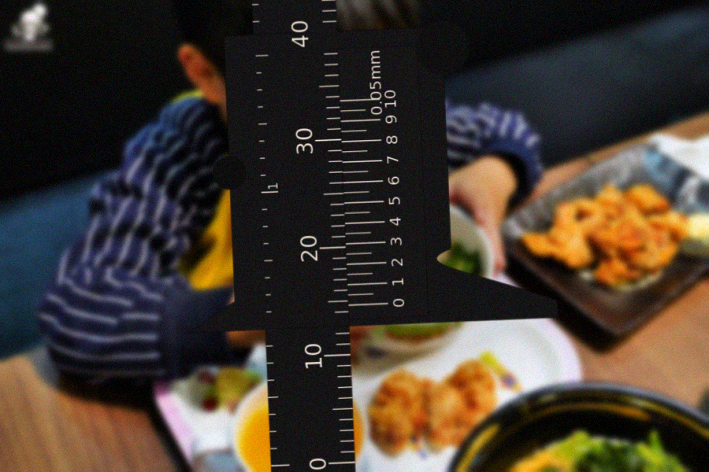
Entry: 14.6 (mm)
